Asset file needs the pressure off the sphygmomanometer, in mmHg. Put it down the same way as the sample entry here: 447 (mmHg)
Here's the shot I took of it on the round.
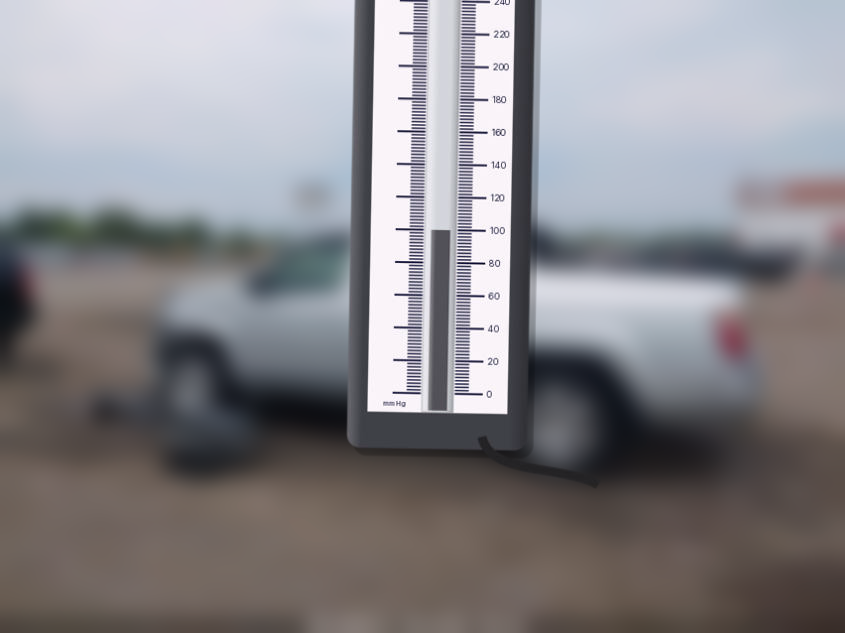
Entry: 100 (mmHg)
